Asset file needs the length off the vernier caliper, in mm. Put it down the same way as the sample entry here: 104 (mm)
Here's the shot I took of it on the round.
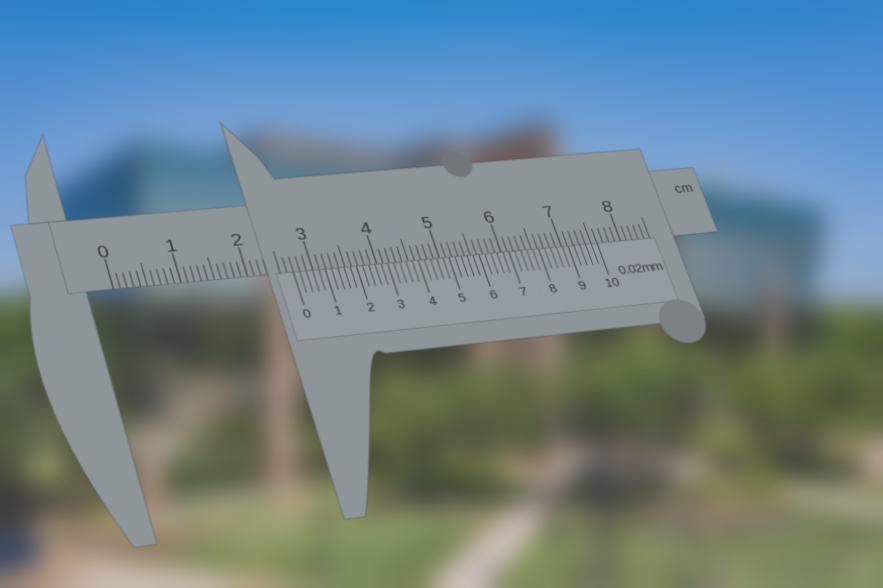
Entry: 27.0 (mm)
